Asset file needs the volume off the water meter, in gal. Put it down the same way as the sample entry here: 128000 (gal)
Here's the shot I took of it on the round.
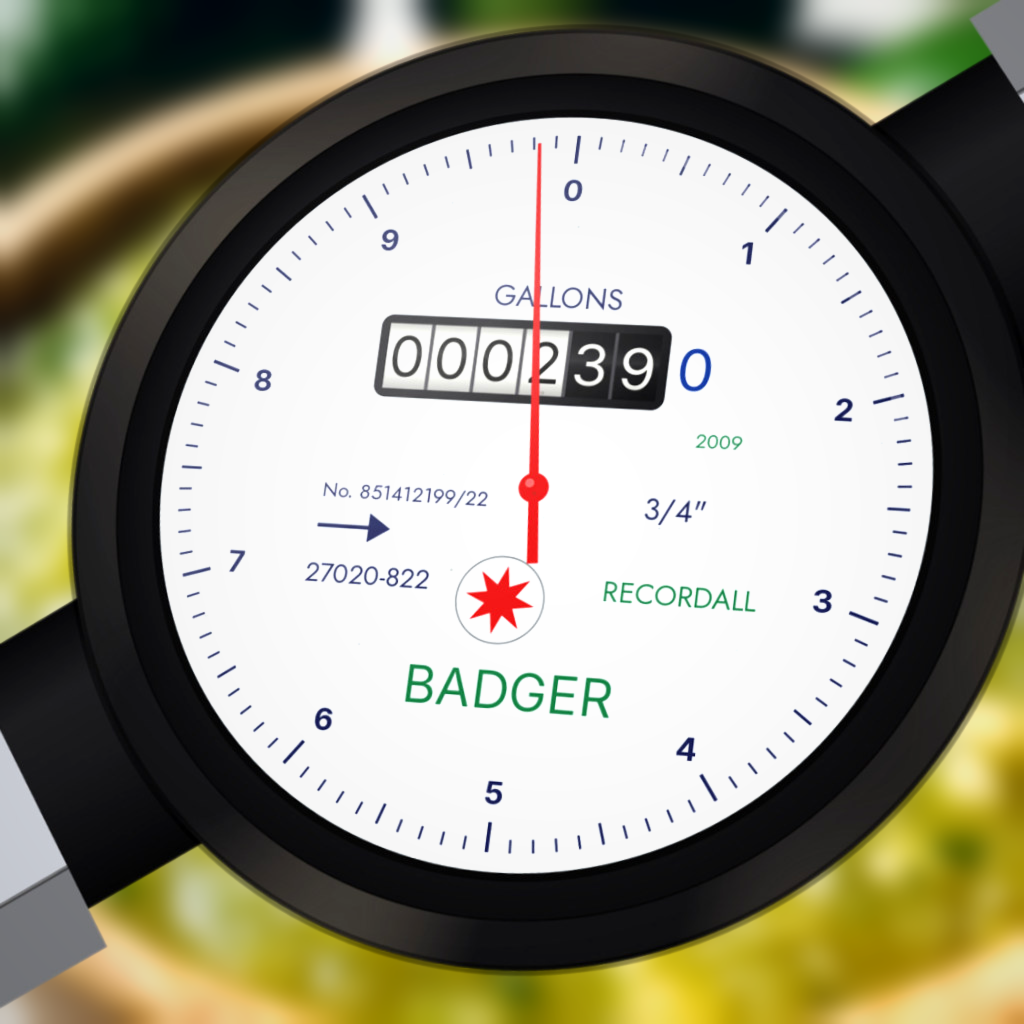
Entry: 2389.8 (gal)
